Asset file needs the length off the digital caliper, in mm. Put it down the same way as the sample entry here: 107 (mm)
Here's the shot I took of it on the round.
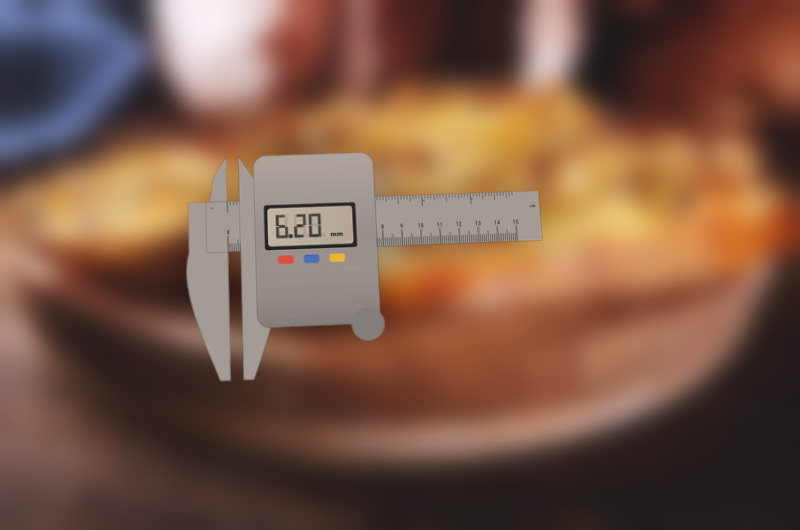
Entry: 6.20 (mm)
